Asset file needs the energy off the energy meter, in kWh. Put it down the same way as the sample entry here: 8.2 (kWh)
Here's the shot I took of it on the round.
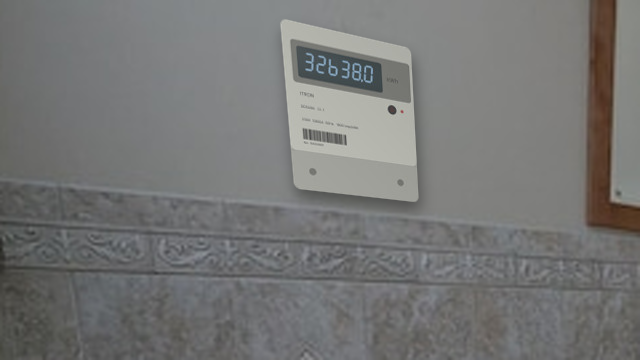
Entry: 32638.0 (kWh)
